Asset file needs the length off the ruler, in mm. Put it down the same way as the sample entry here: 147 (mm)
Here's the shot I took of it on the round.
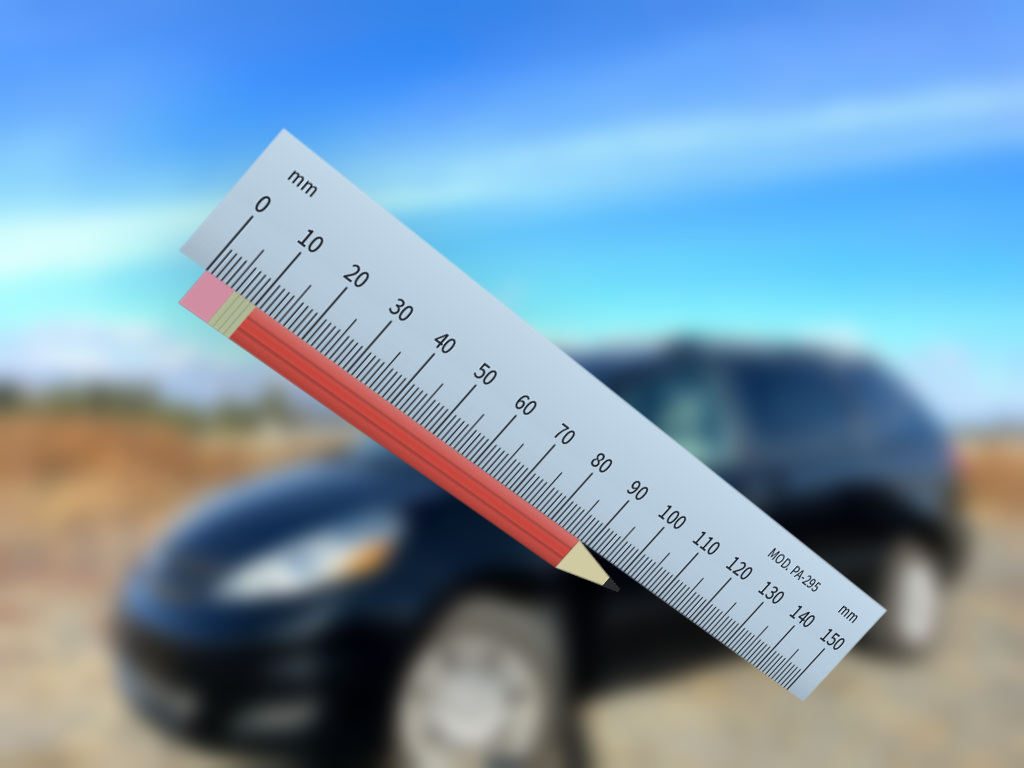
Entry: 102 (mm)
